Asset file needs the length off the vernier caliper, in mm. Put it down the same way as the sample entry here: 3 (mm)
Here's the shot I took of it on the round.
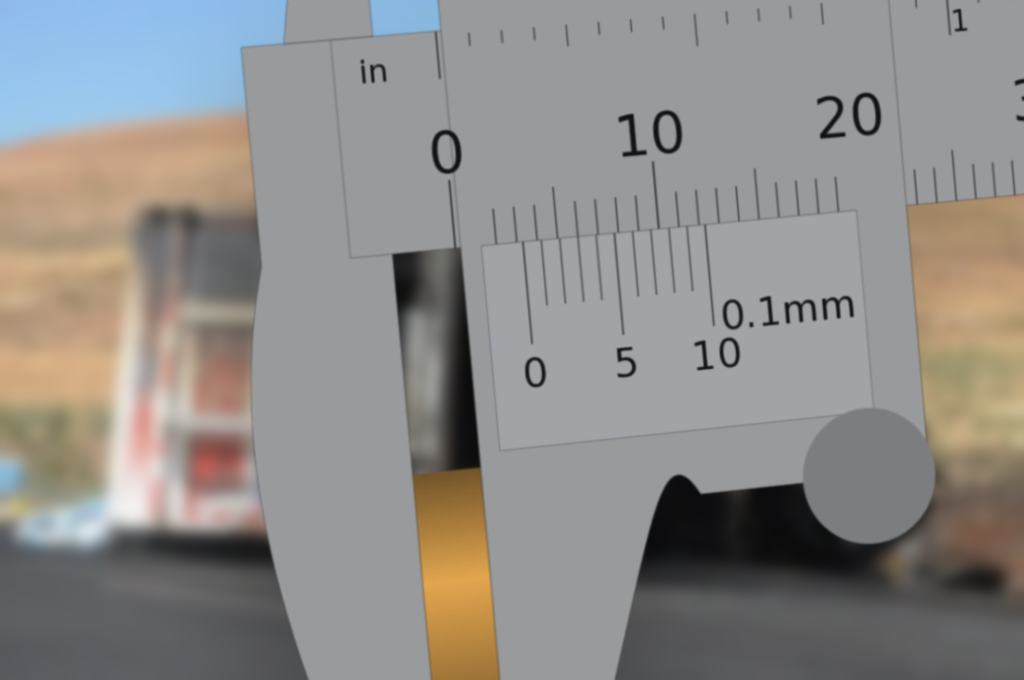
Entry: 3.3 (mm)
